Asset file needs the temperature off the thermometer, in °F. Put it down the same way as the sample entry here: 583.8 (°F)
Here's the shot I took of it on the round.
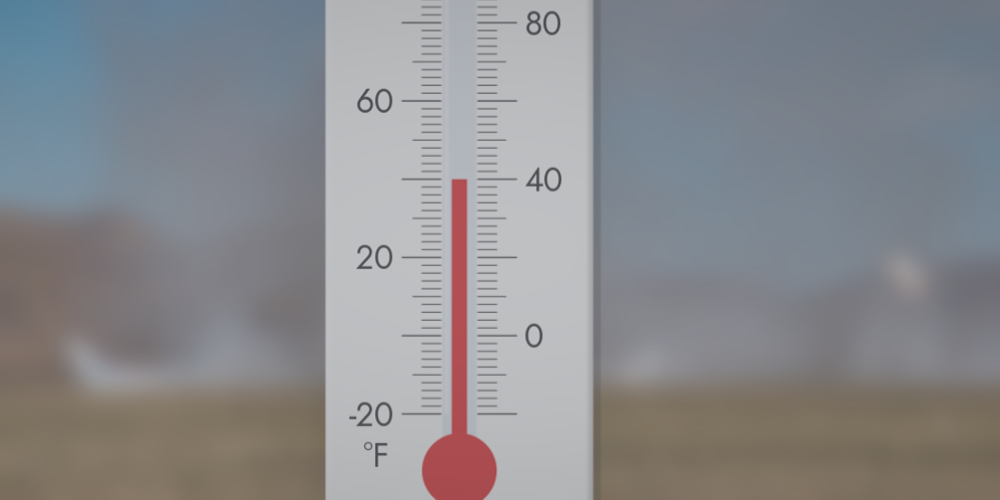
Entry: 40 (°F)
